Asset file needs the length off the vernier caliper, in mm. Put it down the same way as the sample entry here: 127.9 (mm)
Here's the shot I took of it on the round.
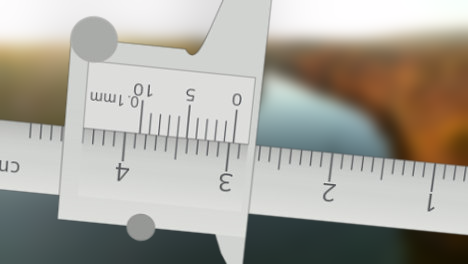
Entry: 29.6 (mm)
